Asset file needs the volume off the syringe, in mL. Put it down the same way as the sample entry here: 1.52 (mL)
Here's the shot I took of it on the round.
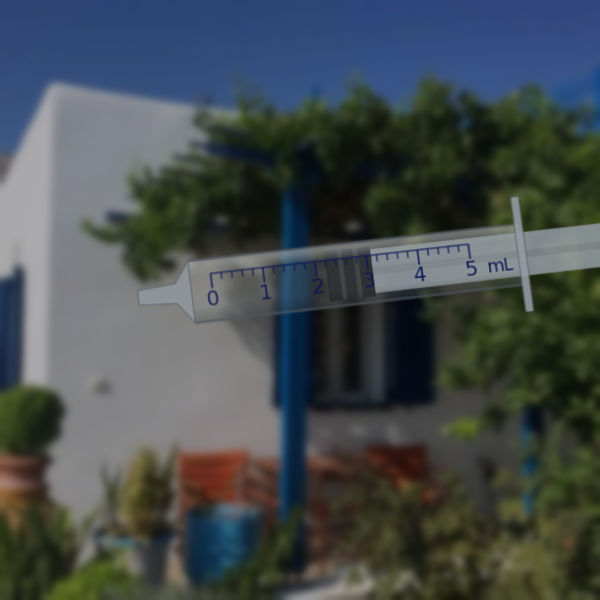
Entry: 2.2 (mL)
